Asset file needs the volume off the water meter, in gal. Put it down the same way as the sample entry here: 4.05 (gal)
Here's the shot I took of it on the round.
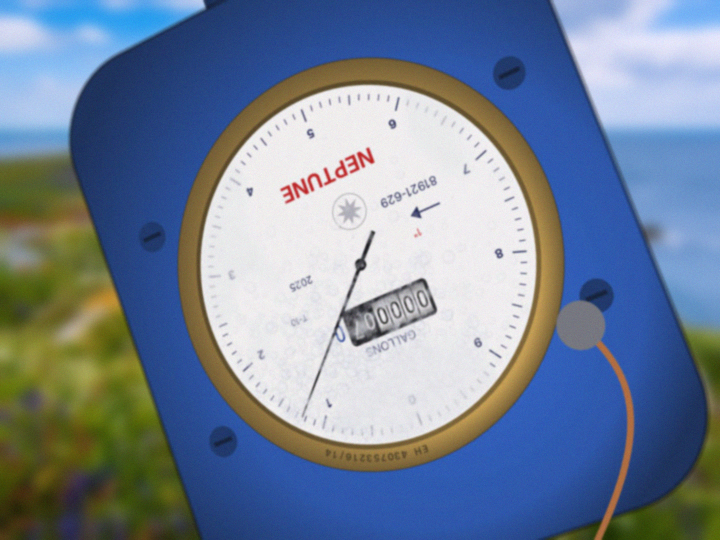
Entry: 71.2 (gal)
